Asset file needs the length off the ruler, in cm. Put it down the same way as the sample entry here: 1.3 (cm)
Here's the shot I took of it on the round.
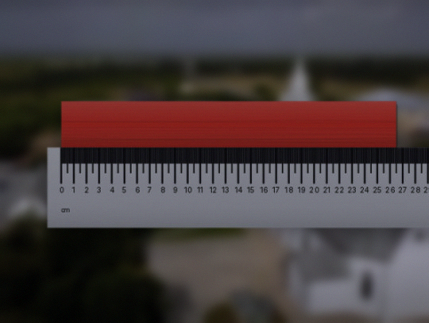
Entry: 26.5 (cm)
